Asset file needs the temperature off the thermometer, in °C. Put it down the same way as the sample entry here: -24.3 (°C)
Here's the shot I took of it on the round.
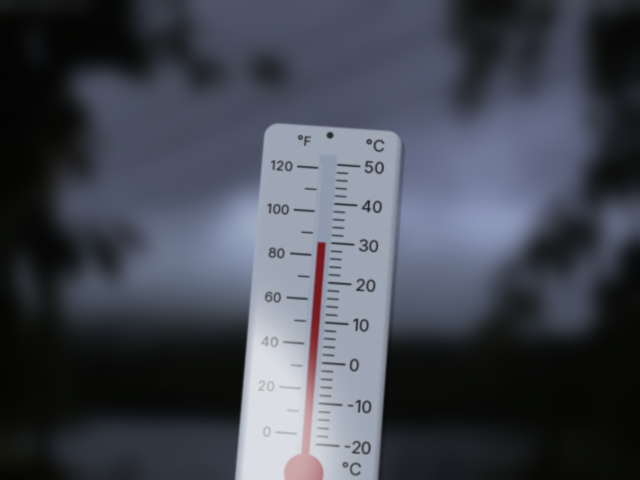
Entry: 30 (°C)
